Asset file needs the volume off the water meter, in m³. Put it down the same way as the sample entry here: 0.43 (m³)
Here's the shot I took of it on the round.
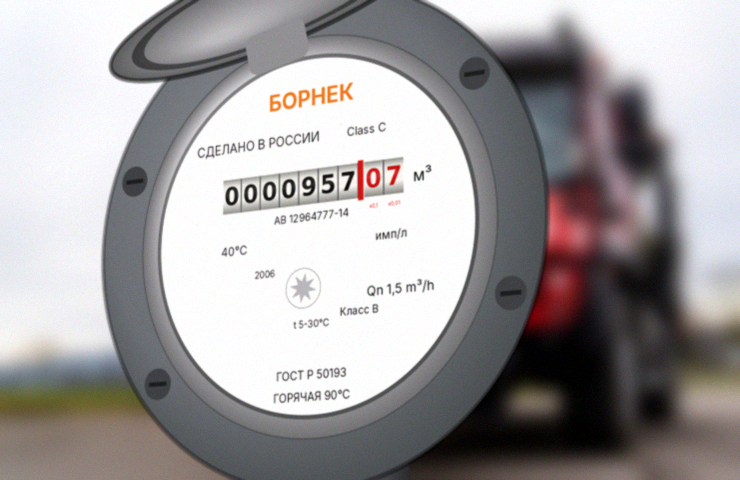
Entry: 957.07 (m³)
